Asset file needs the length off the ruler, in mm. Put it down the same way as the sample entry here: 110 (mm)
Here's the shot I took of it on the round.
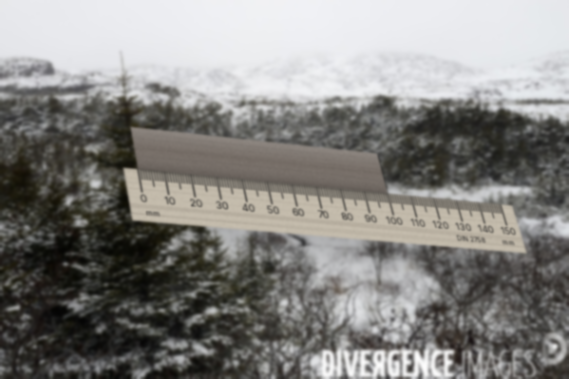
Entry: 100 (mm)
